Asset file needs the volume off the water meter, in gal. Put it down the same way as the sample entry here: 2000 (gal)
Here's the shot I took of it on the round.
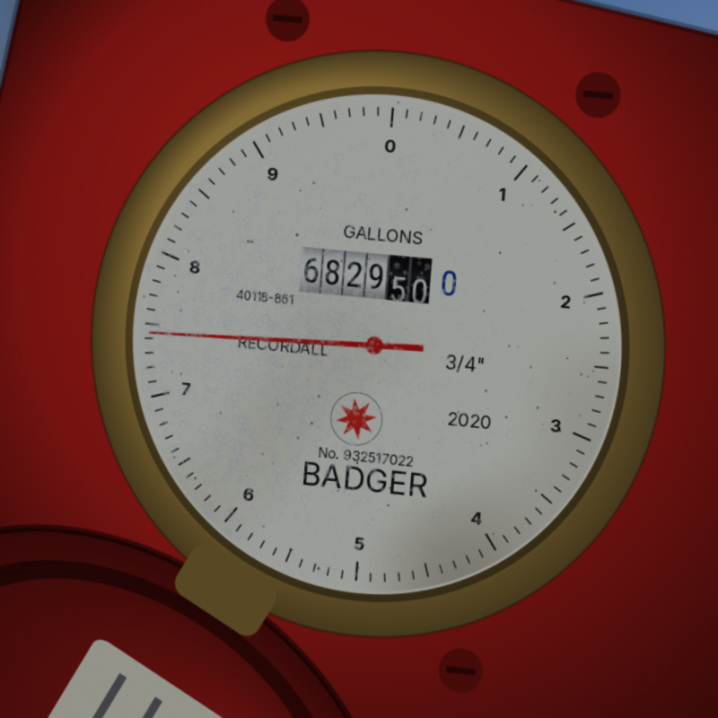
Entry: 6829497.4 (gal)
